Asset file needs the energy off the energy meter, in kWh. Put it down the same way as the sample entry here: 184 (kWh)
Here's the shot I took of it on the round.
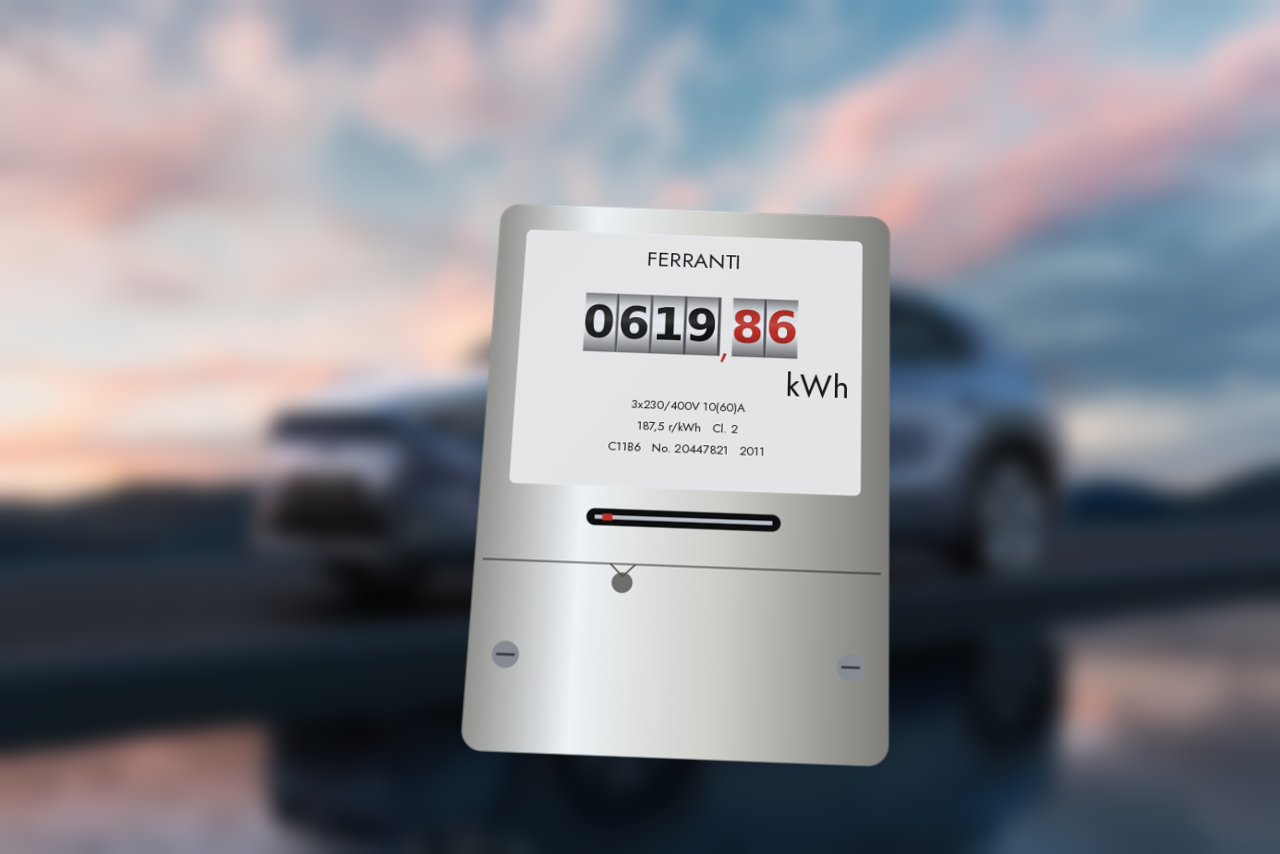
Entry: 619.86 (kWh)
